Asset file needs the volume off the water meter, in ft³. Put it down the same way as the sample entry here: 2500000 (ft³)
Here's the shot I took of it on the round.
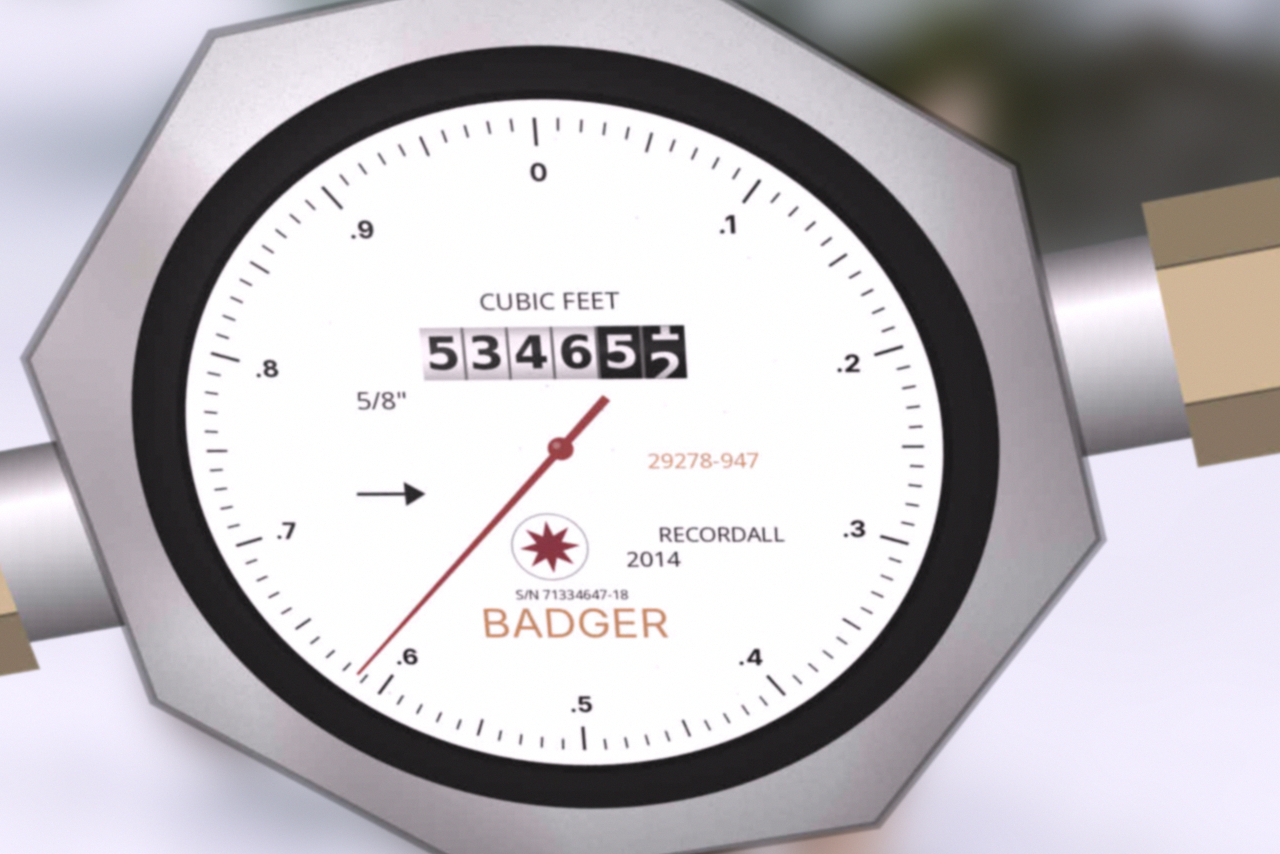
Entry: 534651.61 (ft³)
